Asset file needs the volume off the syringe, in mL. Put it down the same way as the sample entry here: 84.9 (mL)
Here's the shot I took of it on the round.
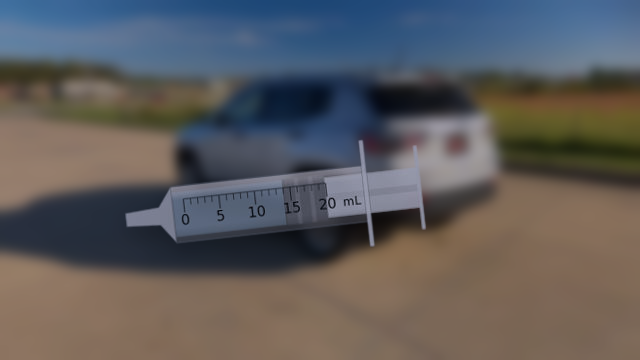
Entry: 14 (mL)
